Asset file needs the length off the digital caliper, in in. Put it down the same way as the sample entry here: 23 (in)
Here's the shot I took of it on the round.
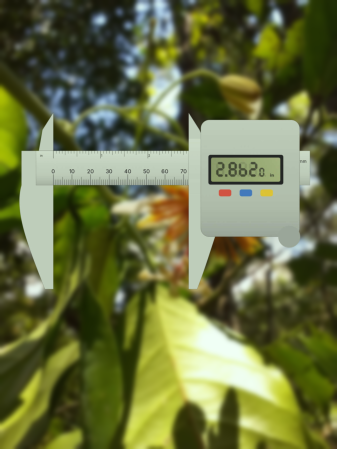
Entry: 2.8620 (in)
